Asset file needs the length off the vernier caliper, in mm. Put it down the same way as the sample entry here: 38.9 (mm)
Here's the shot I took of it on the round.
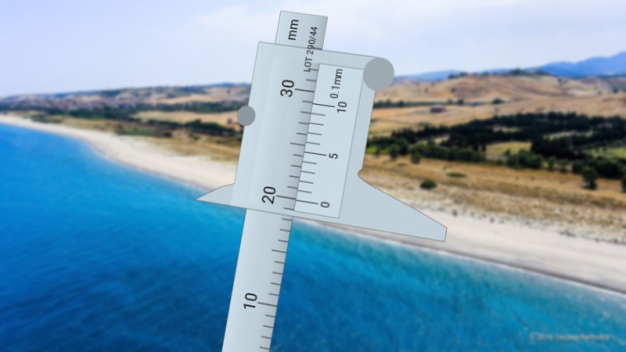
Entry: 19.9 (mm)
